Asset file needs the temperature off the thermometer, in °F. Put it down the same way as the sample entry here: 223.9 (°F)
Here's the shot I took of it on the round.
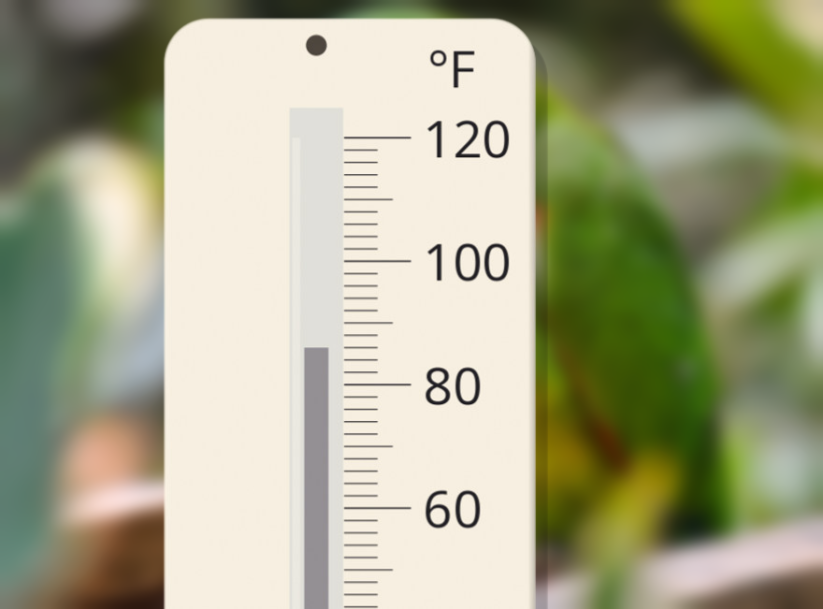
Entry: 86 (°F)
